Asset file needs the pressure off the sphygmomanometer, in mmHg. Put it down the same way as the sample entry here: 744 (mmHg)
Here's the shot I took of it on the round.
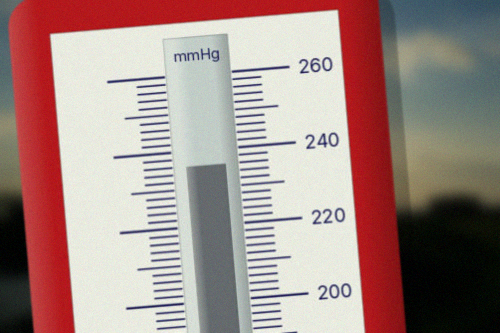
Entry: 236 (mmHg)
